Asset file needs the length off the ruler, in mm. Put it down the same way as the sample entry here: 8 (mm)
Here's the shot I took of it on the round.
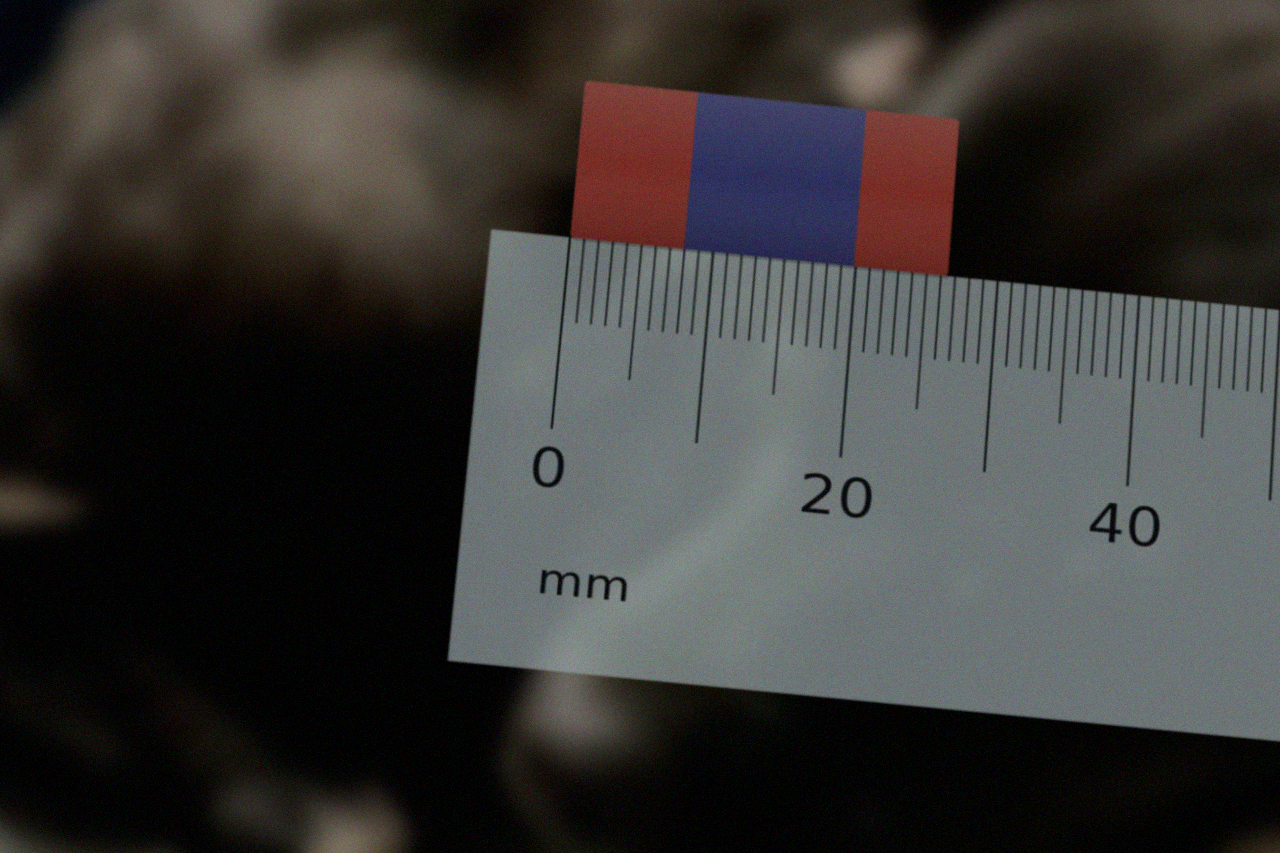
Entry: 26.5 (mm)
